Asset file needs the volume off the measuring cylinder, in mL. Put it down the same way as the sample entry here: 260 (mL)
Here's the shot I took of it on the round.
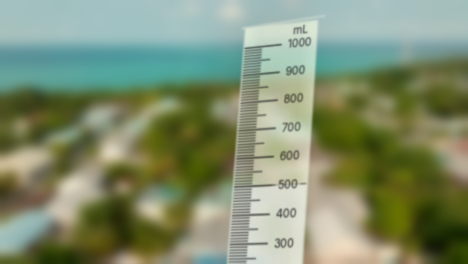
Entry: 500 (mL)
